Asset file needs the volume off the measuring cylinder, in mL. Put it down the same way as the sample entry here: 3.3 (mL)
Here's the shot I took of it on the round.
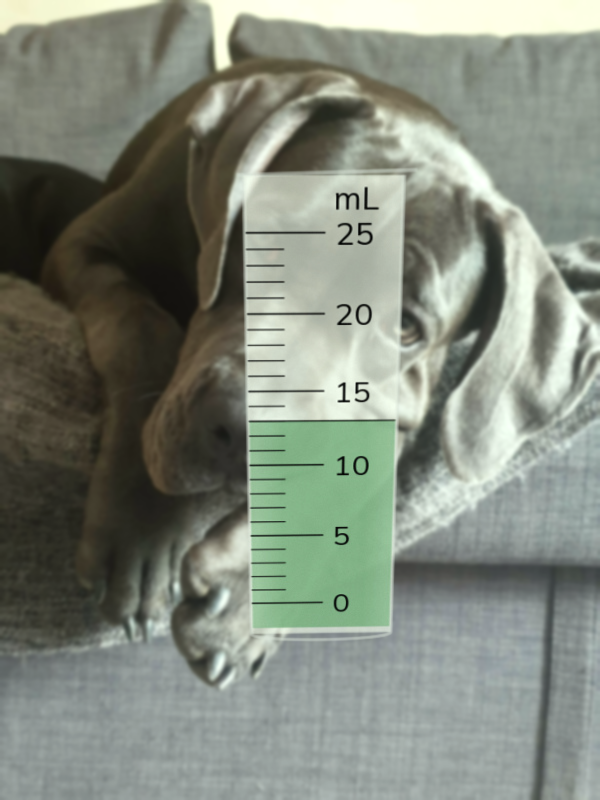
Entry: 13 (mL)
